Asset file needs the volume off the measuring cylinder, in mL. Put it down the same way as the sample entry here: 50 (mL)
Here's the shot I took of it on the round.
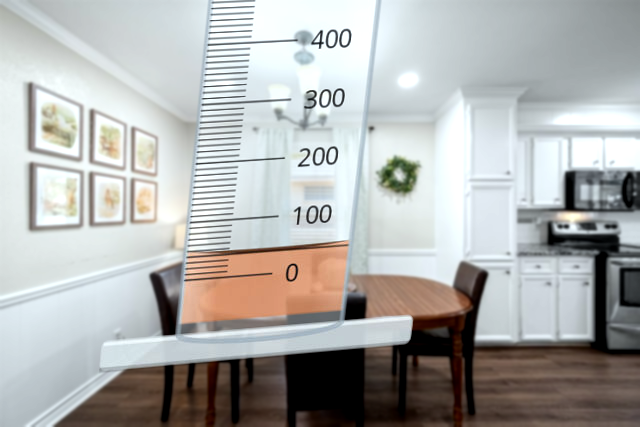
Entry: 40 (mL)
